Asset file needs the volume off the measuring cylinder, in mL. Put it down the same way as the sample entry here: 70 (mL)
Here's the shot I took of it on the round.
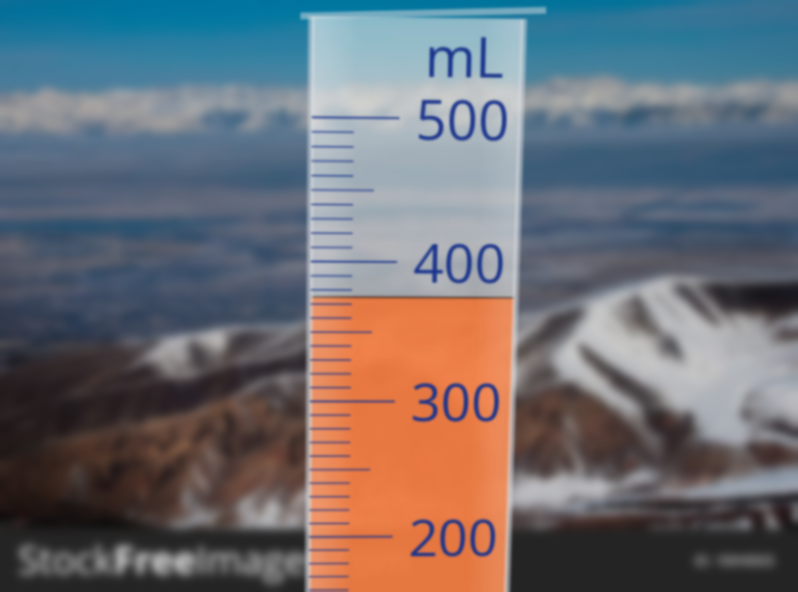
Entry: 375 (mL)
